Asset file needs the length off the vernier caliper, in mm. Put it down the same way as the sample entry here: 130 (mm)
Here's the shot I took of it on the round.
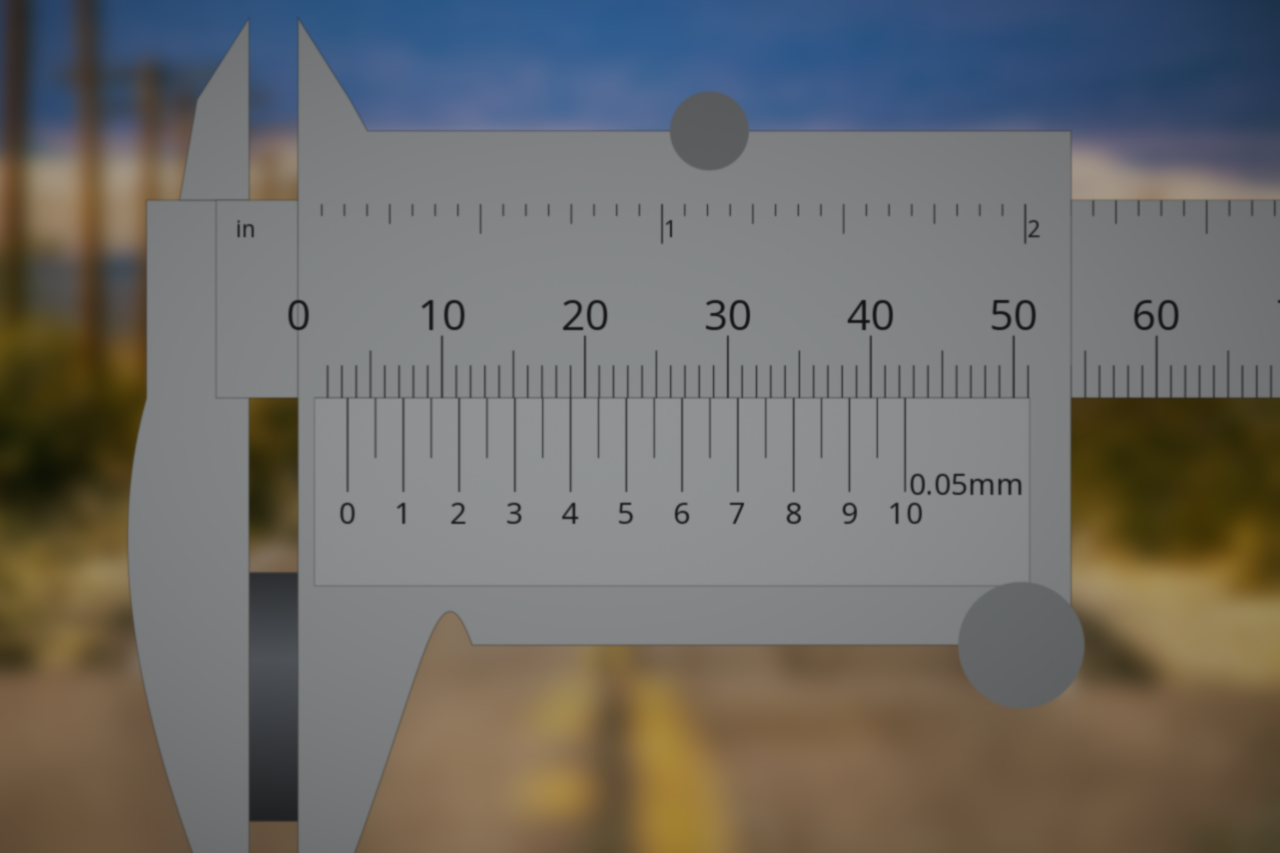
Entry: 3.4 (mm)
